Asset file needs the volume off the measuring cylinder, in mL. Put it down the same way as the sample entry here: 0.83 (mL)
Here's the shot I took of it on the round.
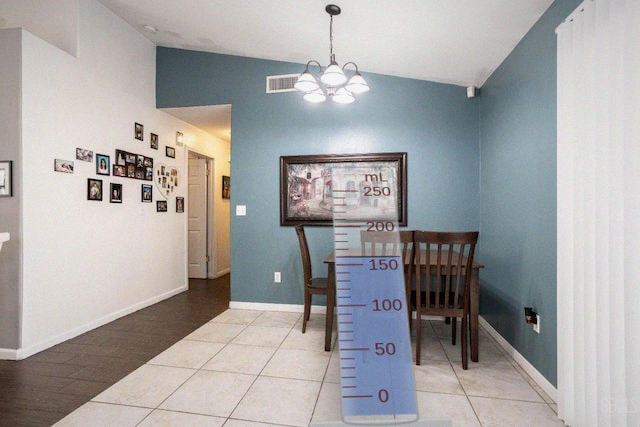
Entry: 160 (mL)
